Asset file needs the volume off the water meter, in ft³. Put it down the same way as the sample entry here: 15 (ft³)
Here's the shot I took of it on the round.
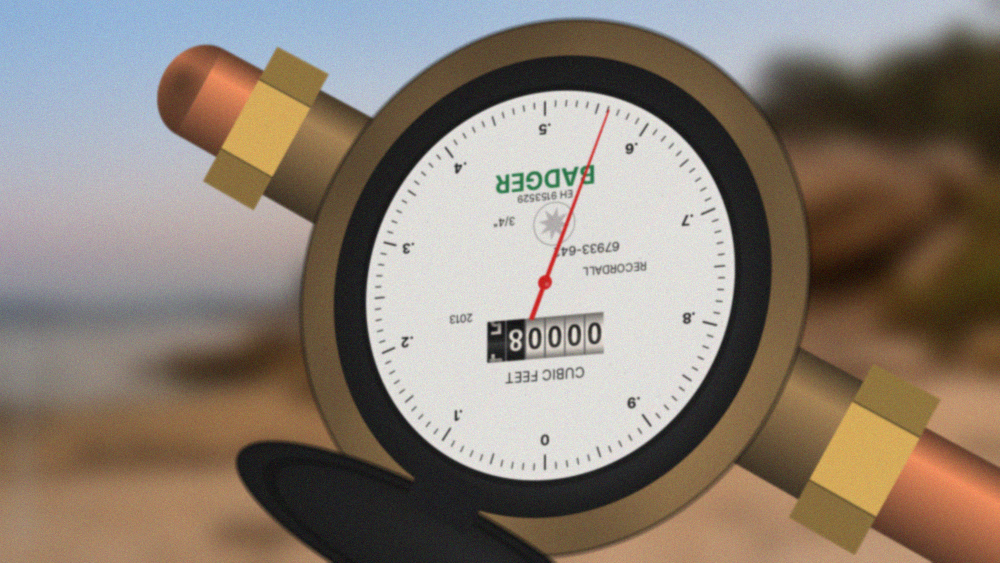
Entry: 84.56 (ft³)
